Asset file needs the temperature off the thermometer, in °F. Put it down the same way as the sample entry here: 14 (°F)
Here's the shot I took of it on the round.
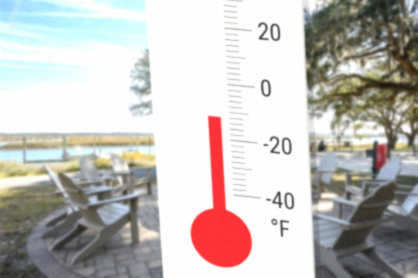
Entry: -12 (°F)
